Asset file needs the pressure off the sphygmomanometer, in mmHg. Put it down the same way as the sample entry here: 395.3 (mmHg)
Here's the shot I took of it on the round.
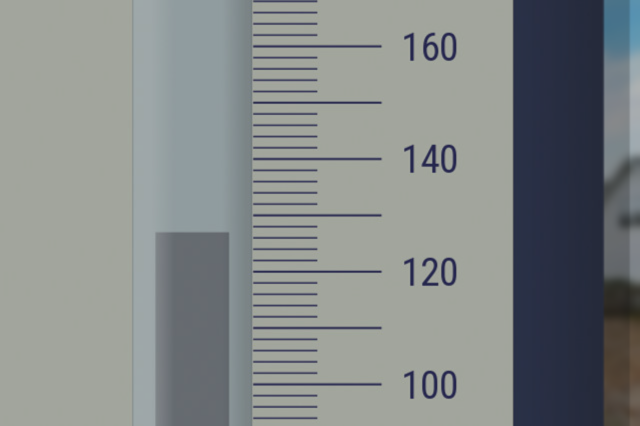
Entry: 127 (mmHg)
